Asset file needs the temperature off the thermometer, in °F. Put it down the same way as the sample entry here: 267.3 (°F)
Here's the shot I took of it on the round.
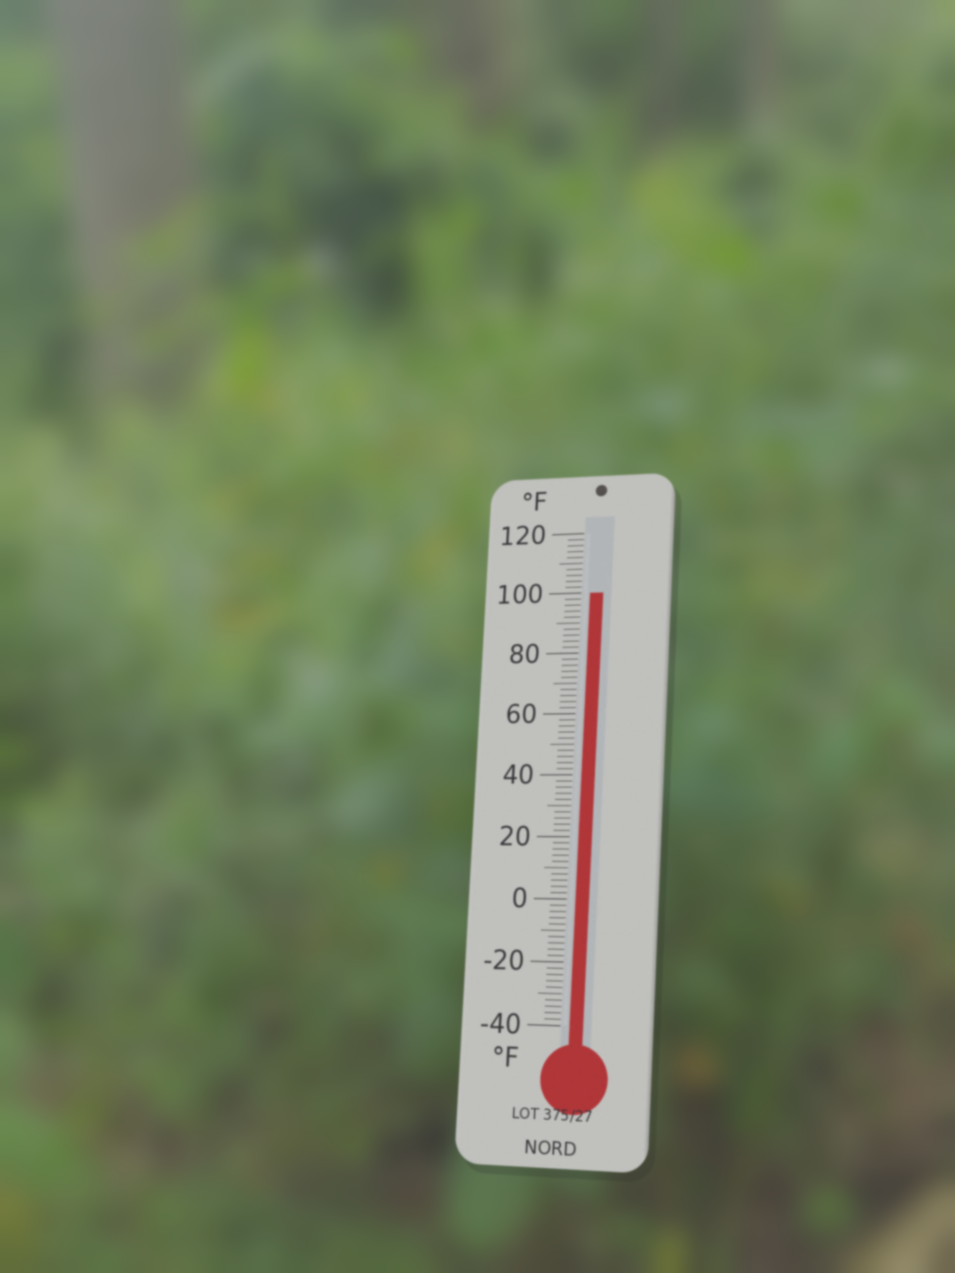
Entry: 100 (°F)
